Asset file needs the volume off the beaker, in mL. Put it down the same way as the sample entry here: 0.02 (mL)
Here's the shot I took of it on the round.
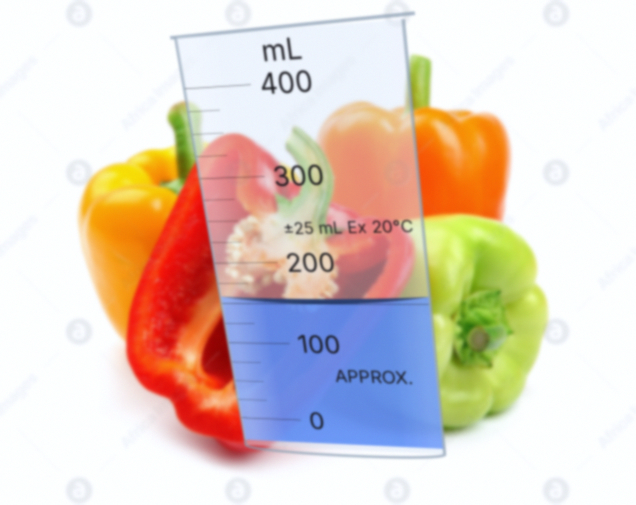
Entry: 150 (mL)
